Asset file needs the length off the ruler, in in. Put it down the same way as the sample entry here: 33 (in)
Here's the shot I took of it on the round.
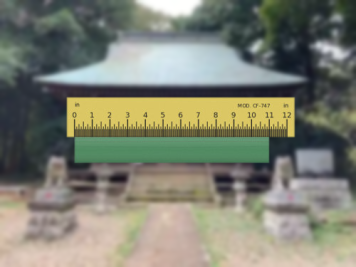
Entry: 11 (in)
